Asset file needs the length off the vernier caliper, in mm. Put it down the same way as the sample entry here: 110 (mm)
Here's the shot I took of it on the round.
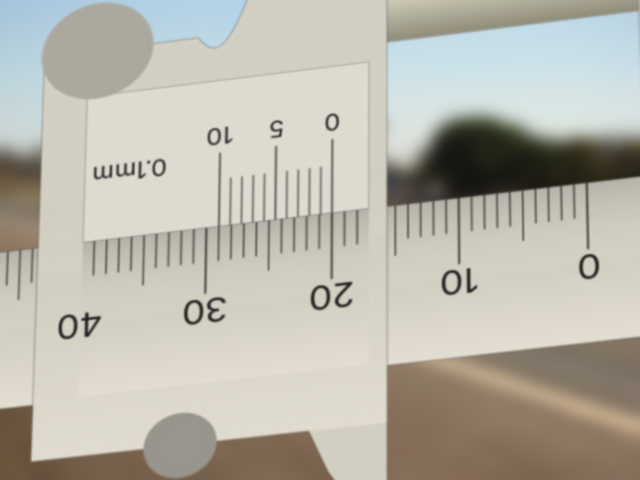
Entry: 20.0 (mm)
